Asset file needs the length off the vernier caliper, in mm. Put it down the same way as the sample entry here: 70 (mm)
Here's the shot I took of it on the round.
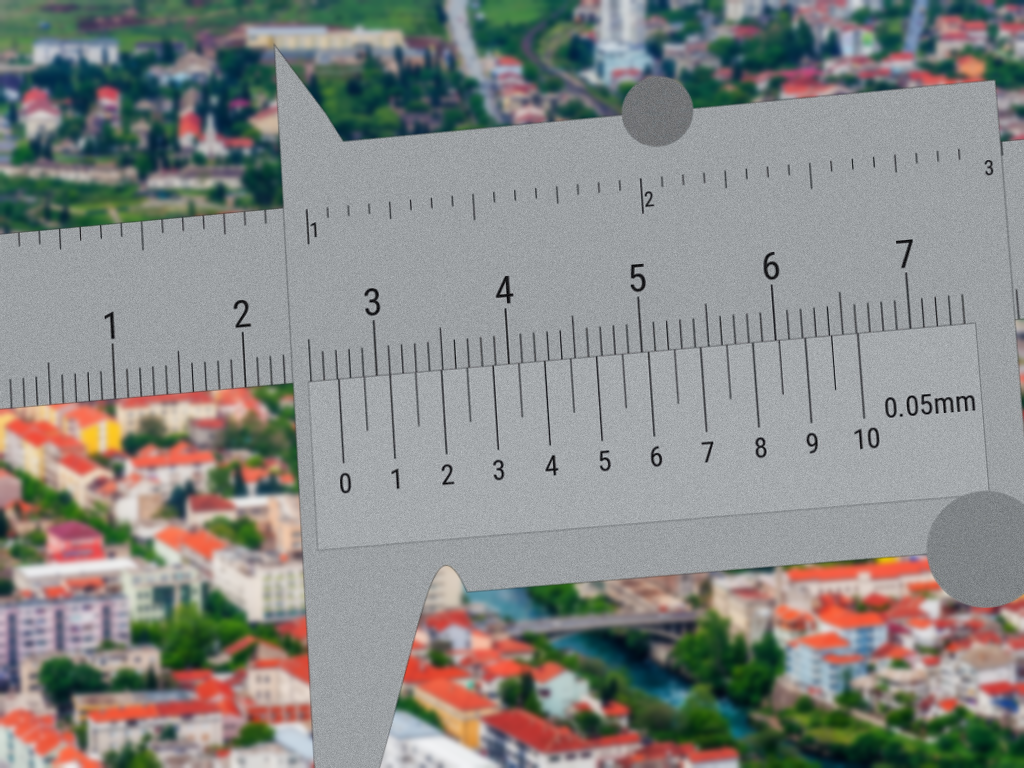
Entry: 27.1 (mm)
